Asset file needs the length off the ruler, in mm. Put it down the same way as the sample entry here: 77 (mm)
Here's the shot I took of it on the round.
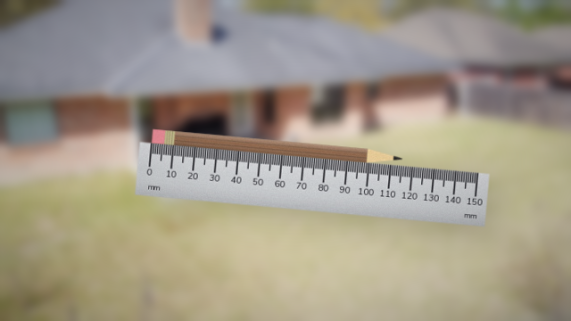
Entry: 115 (mm)
